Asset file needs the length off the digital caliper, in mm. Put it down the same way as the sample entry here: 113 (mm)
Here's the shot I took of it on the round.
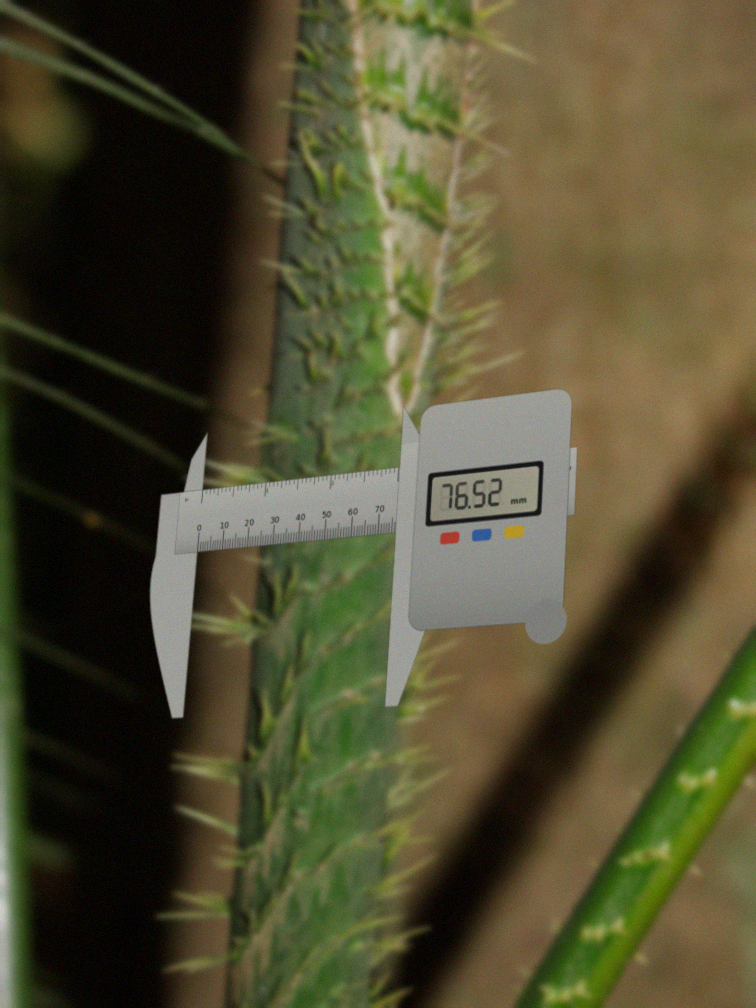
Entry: 76.52 (mm)
